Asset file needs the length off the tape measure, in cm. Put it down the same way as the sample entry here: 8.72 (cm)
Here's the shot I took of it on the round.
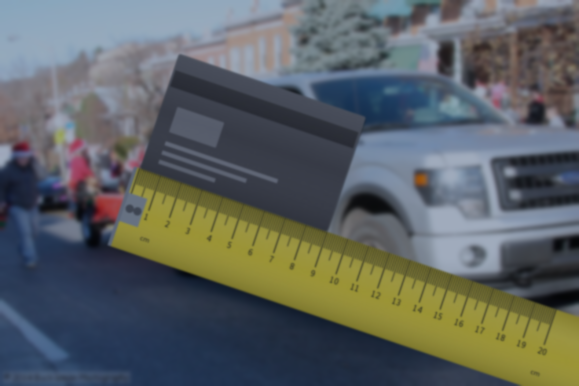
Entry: 9 (cm)
